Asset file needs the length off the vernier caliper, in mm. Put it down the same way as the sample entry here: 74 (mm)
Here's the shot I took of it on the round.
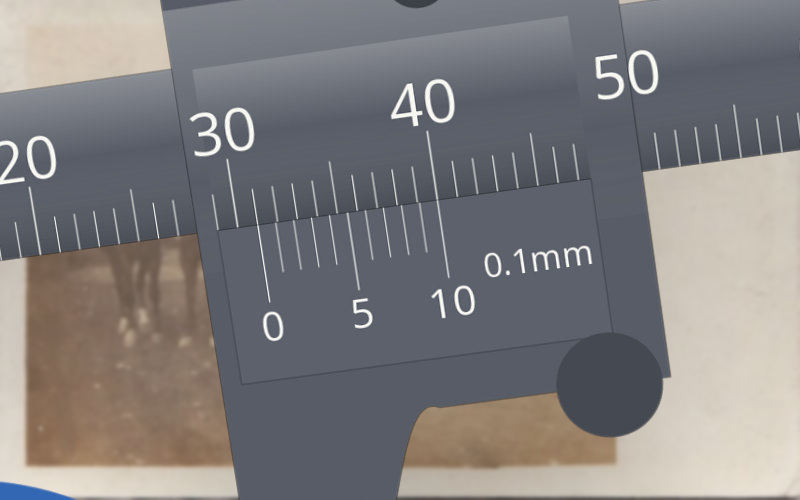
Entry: 31.0 (mm)
